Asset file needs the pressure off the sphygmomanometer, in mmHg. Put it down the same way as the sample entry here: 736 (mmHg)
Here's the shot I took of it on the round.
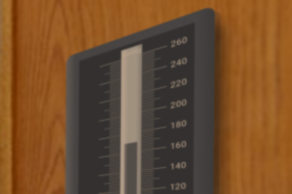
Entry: 170 (mmHg)
